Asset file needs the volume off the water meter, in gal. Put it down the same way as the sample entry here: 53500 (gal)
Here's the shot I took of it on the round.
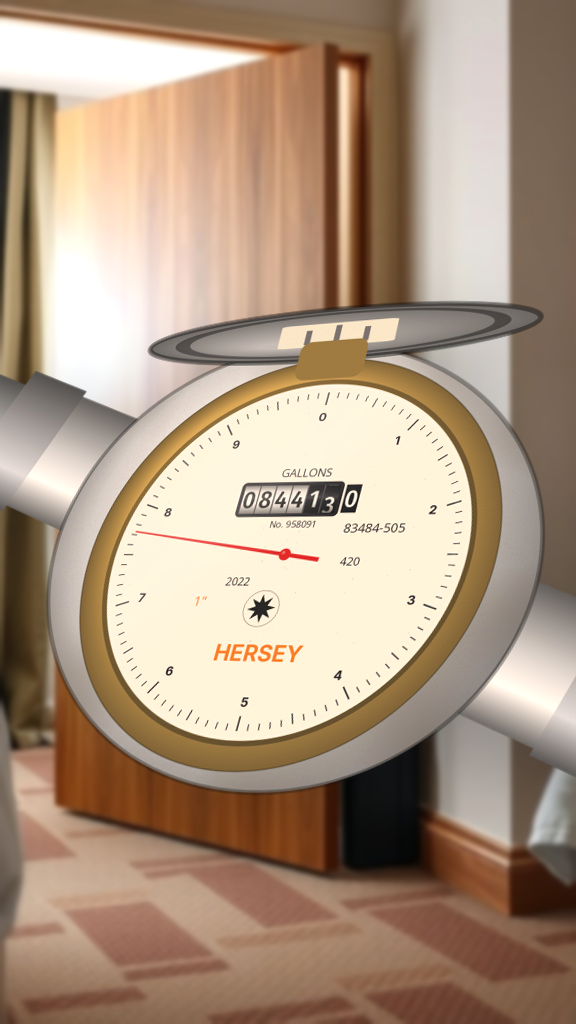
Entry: 844127.7 (gal)
